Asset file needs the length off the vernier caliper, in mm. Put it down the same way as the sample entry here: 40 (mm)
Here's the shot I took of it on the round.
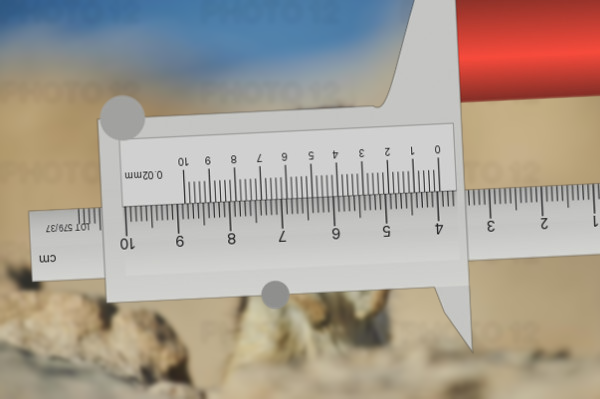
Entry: 39.5 (mm)
